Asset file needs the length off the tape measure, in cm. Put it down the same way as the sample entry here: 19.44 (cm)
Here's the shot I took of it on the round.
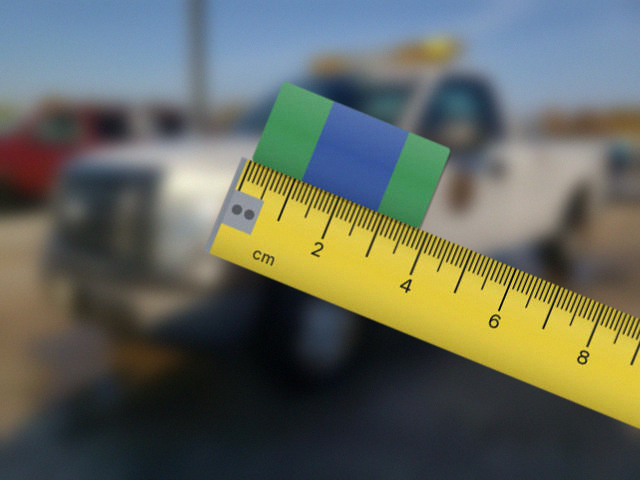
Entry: 3.8 (cm)
